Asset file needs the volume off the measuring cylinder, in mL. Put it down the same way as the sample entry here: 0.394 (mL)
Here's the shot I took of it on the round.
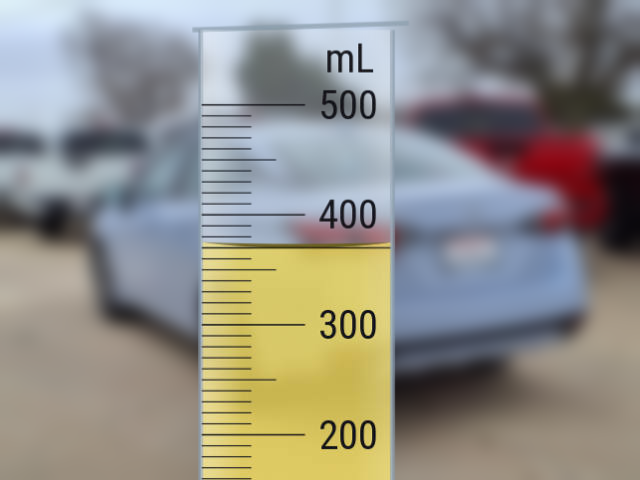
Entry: 370 (mL)
